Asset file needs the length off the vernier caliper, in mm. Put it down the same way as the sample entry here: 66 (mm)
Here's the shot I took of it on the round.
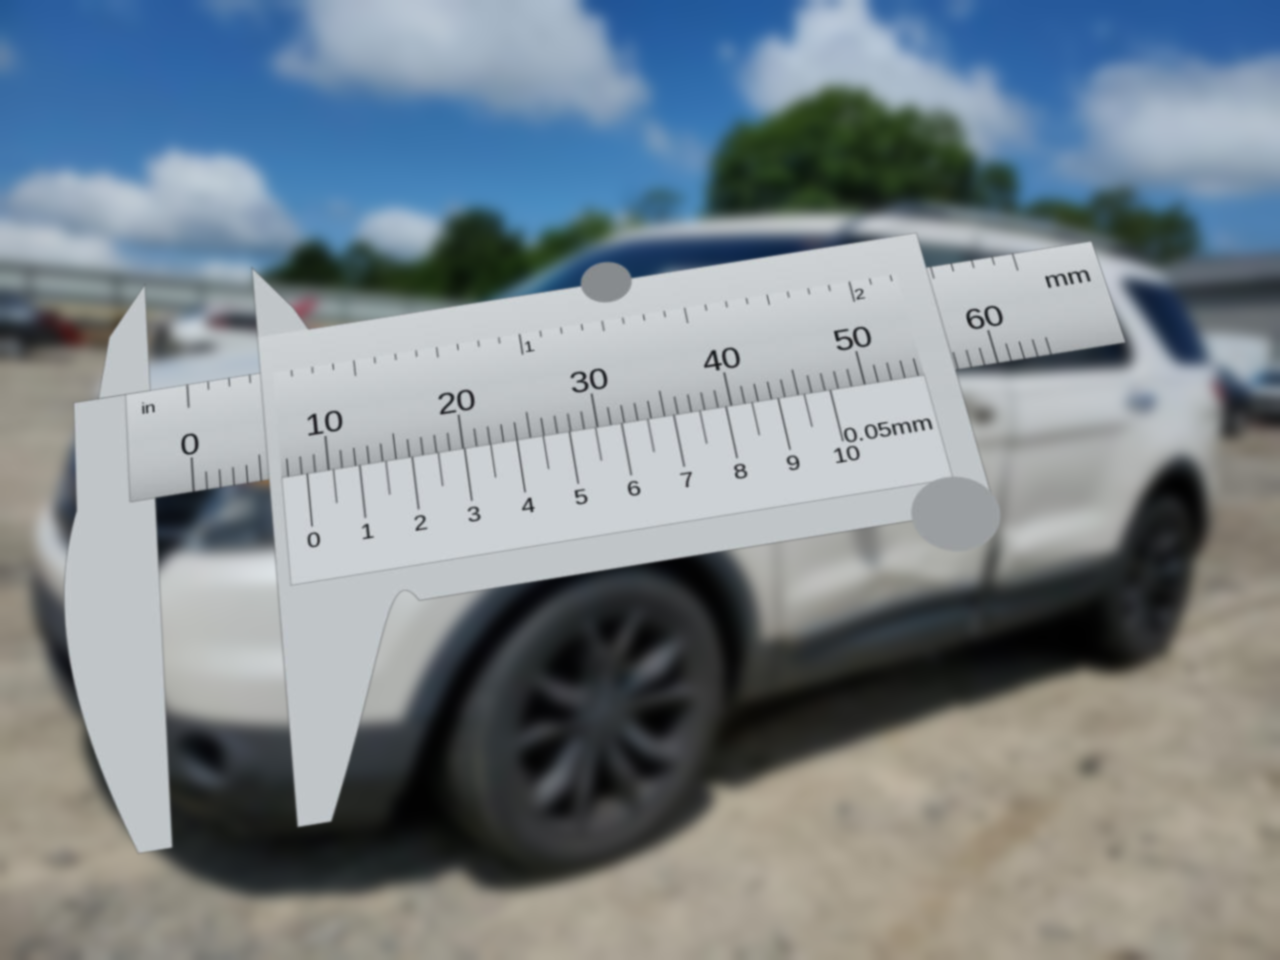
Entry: 8.4 (mm)
